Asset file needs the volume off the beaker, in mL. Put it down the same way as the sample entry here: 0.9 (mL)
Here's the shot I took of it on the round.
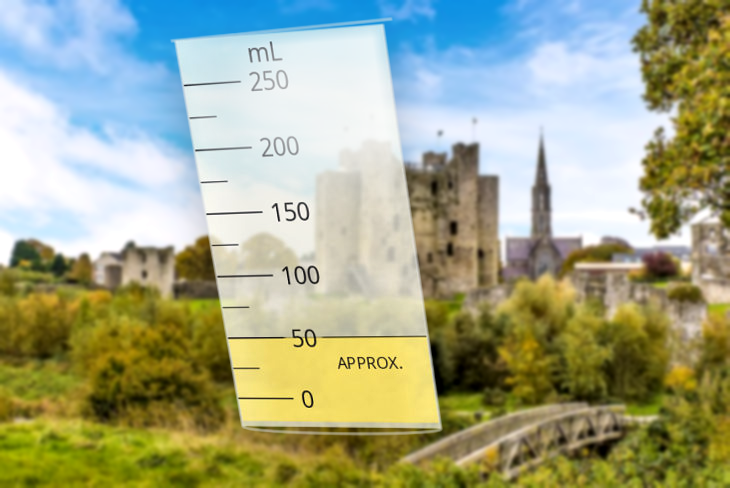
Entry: 50 (mL)
